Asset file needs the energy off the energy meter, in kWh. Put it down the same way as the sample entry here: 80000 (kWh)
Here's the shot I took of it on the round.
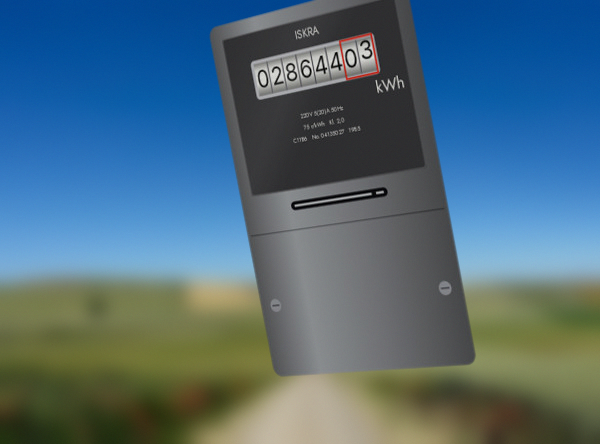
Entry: 28644.03 (kWh)
